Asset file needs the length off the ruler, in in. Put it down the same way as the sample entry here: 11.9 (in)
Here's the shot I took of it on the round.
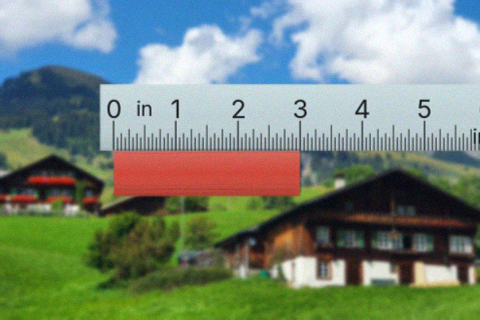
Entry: 3 (in)
